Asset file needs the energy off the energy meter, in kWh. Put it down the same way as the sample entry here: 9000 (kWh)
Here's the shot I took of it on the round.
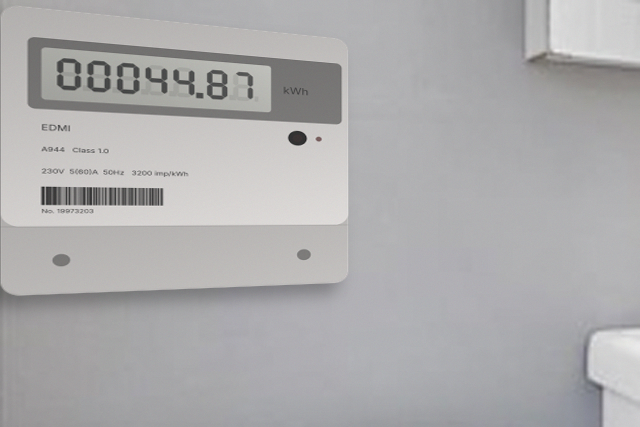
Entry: 44.87 (kWh)
